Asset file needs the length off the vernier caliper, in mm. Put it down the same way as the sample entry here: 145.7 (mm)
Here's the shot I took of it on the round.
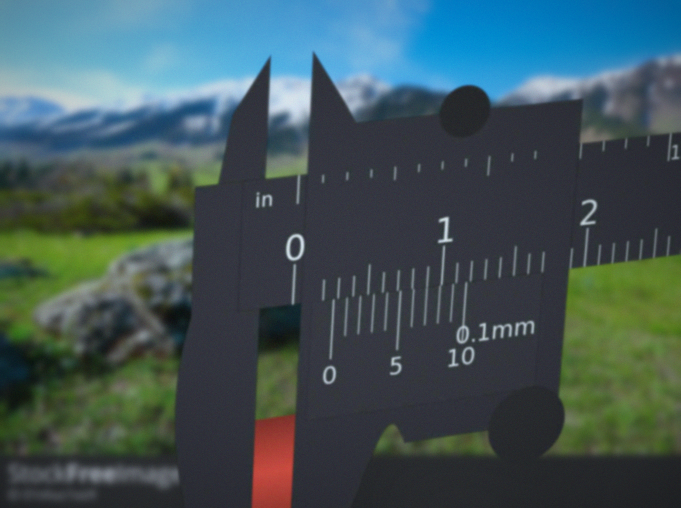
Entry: 2.7 (mm)
